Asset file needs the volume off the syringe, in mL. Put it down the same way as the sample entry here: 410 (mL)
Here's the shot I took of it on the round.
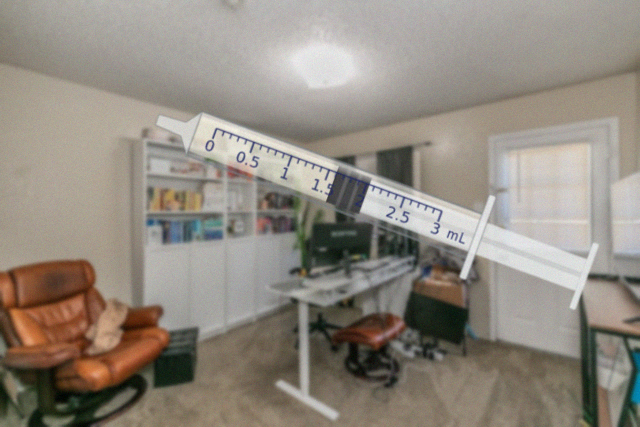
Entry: 1.6 (mL)
